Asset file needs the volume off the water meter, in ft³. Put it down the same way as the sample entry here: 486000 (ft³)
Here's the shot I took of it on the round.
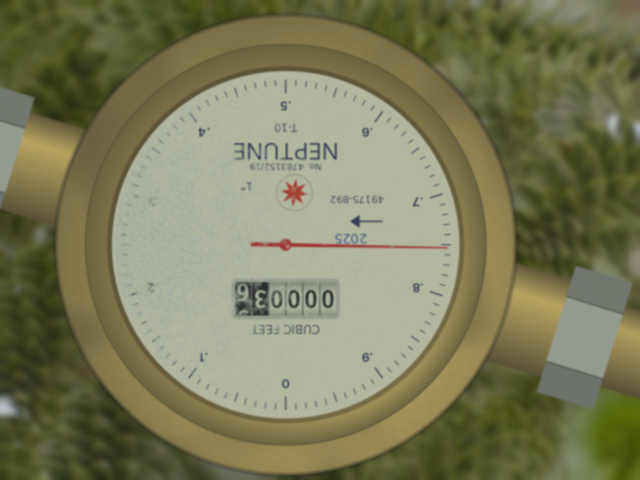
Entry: 35.75 (ft³)
